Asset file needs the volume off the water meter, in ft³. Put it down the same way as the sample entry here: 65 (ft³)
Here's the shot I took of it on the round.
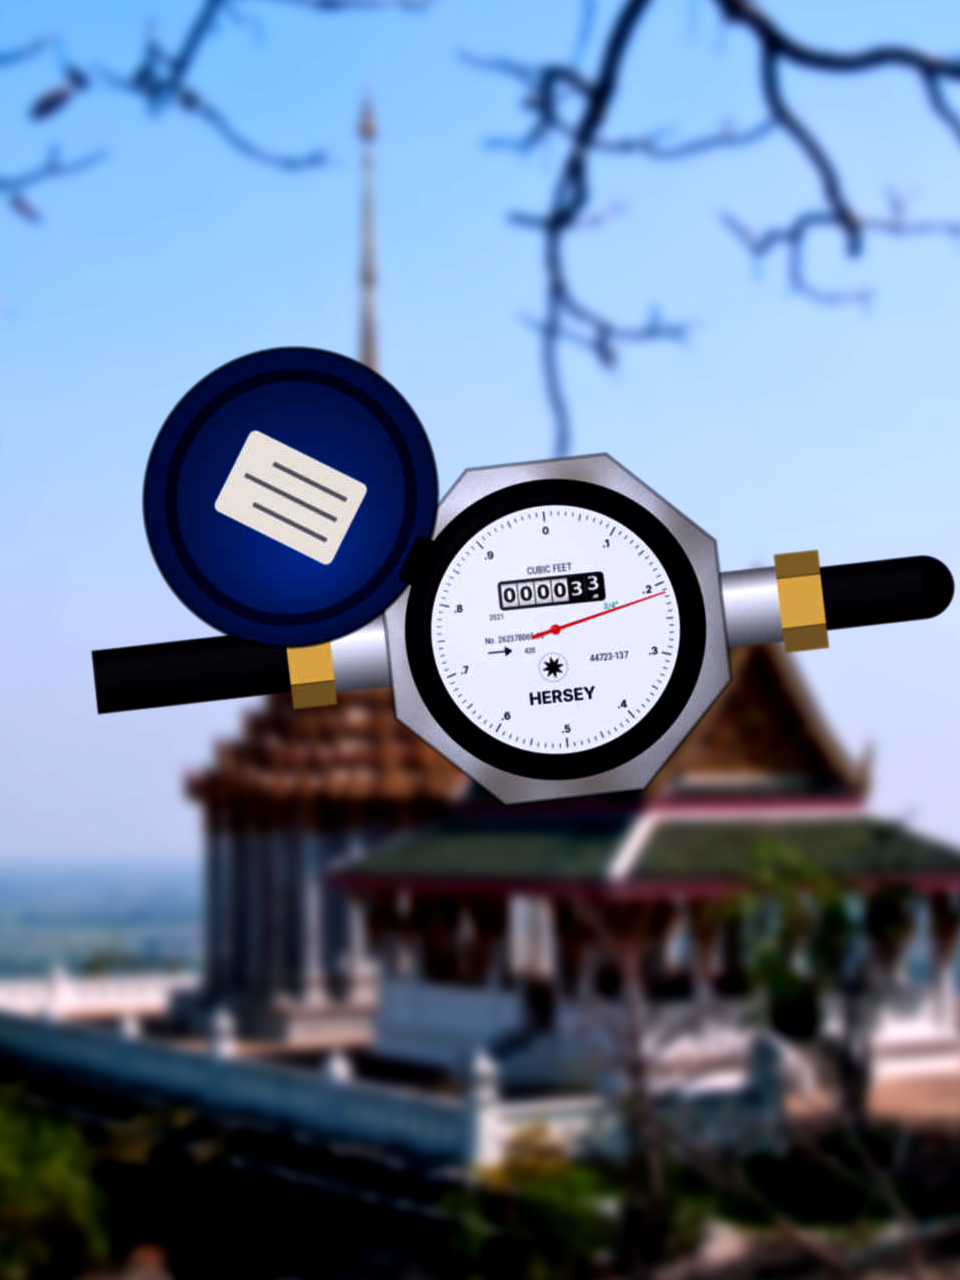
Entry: 33.21 (ft³)
